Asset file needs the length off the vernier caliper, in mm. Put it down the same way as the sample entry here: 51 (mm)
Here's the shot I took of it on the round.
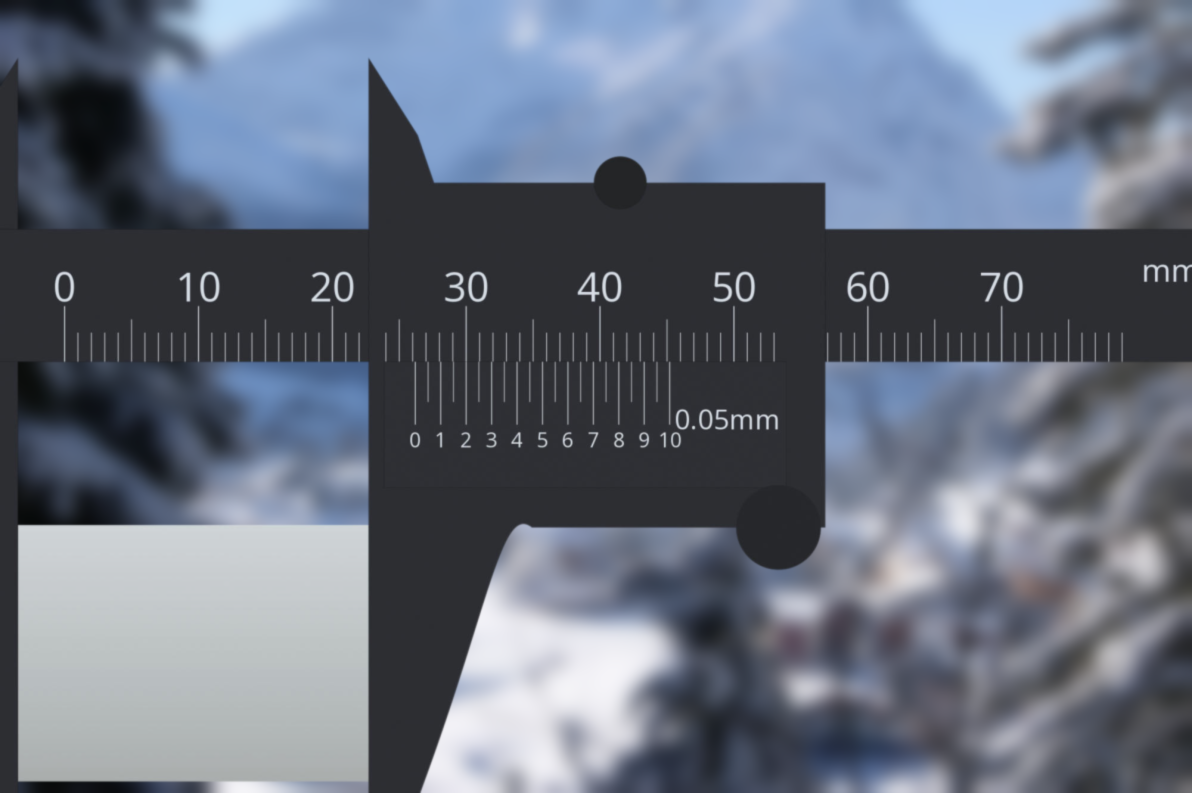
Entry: 26.2 (mm)
